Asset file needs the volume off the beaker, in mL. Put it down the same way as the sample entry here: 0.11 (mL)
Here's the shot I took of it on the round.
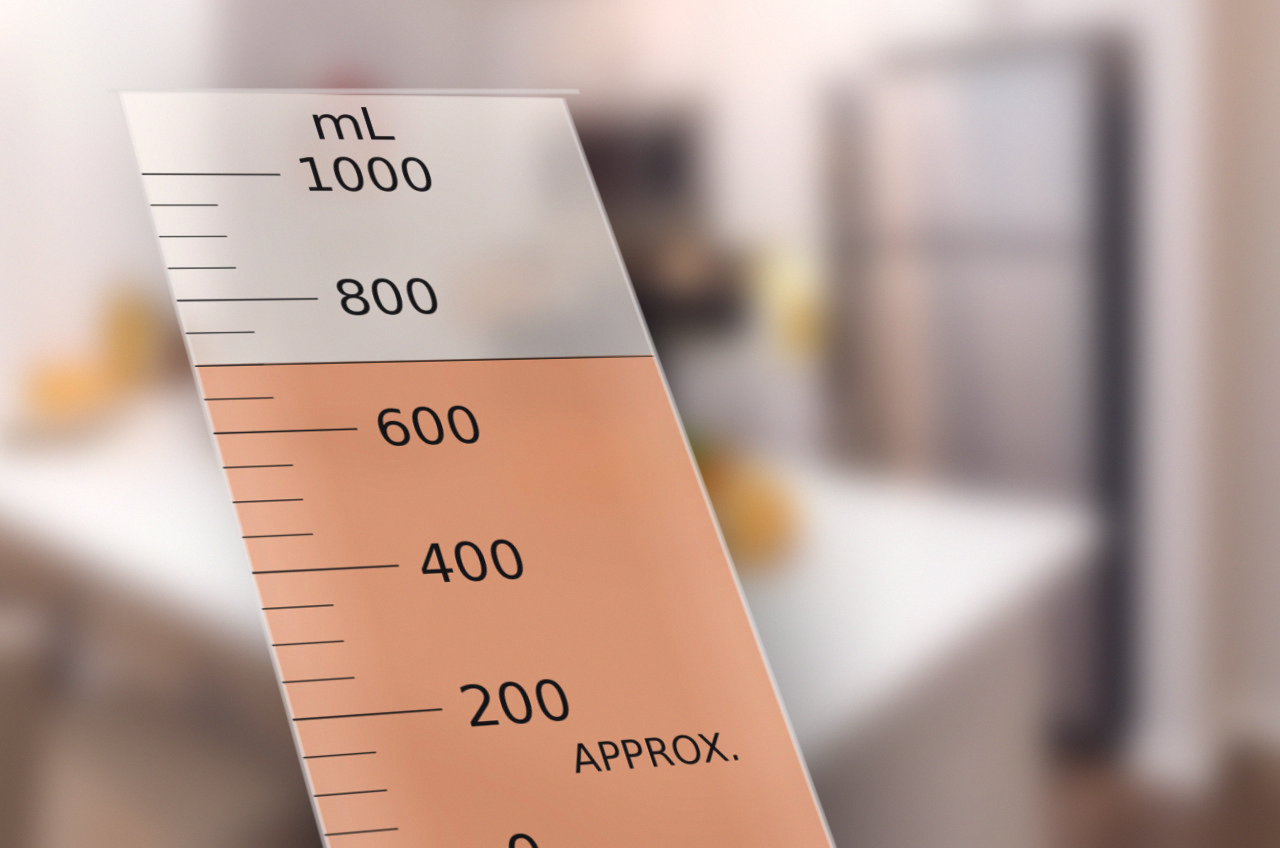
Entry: 700 (mL)
